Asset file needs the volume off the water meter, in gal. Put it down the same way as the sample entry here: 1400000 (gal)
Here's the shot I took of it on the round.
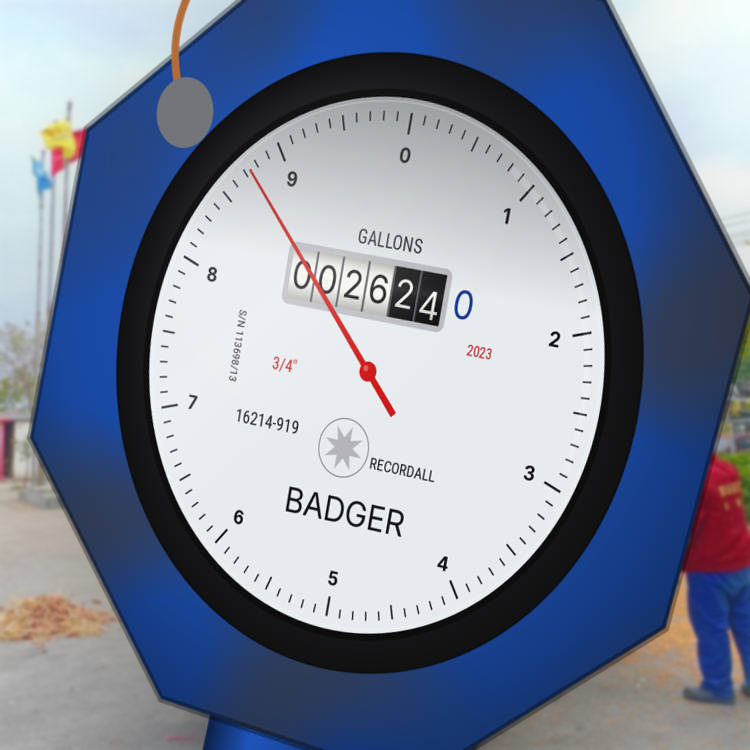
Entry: 26238.7 (gal)
